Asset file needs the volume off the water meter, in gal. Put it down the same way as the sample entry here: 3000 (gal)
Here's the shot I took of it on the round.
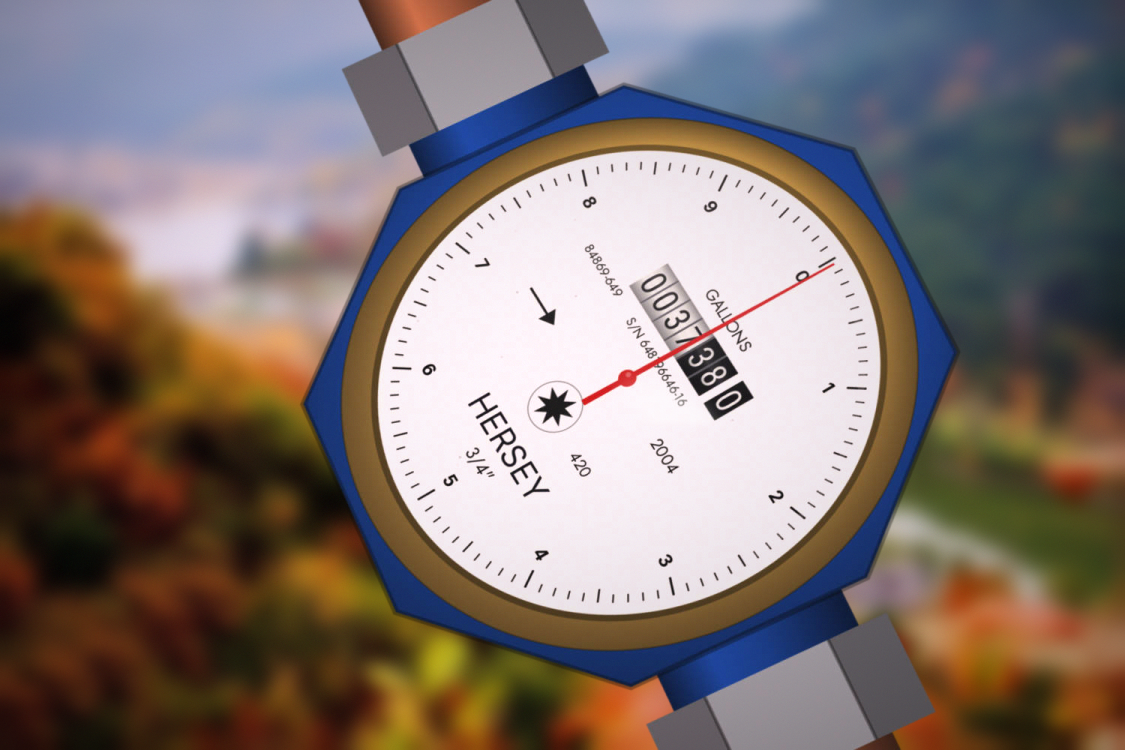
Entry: 37380.0 (gal)
